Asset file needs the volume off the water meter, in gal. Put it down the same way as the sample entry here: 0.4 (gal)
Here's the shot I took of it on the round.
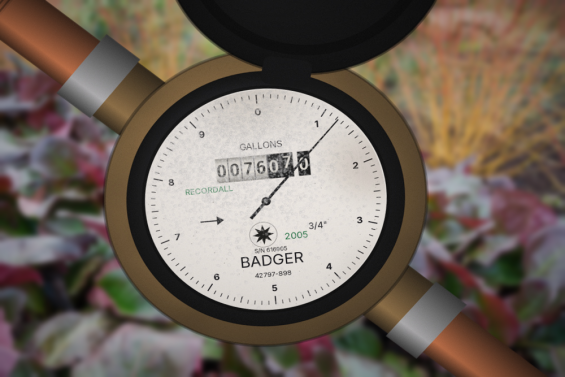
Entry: 76071.2 (gal)
